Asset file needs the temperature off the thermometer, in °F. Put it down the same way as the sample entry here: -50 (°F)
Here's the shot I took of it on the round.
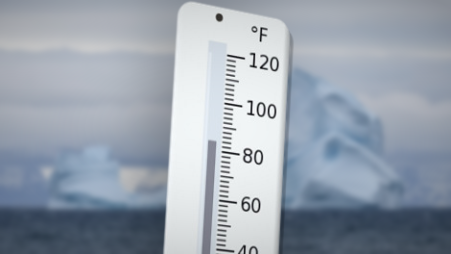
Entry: 84 (°F)
